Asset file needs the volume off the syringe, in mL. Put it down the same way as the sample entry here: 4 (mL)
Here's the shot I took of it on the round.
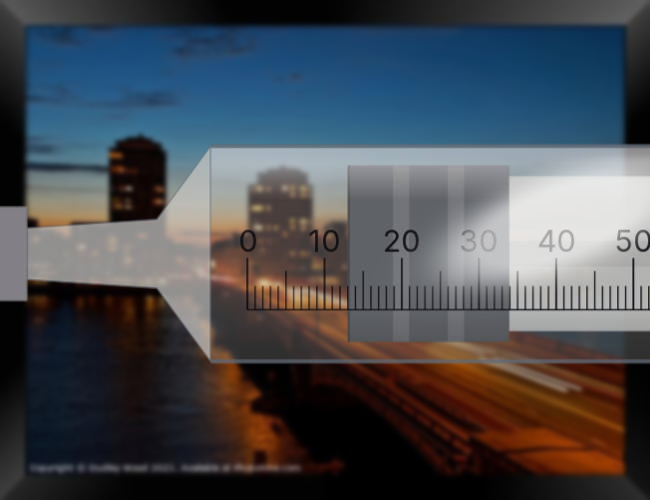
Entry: 13 (mL)
